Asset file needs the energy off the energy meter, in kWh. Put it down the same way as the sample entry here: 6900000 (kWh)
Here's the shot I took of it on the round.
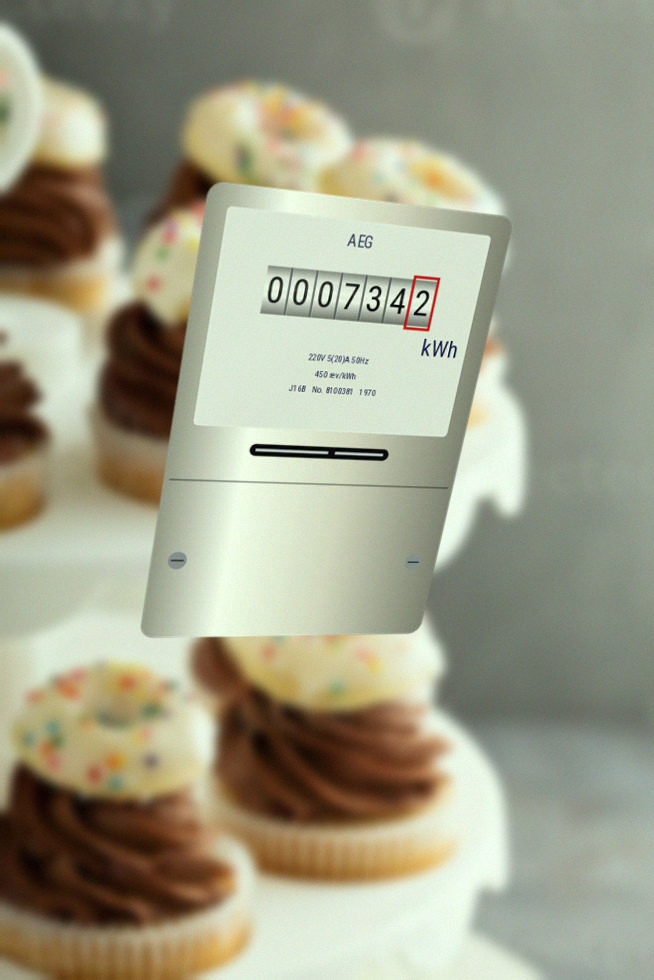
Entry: 734.2 (kWh)
